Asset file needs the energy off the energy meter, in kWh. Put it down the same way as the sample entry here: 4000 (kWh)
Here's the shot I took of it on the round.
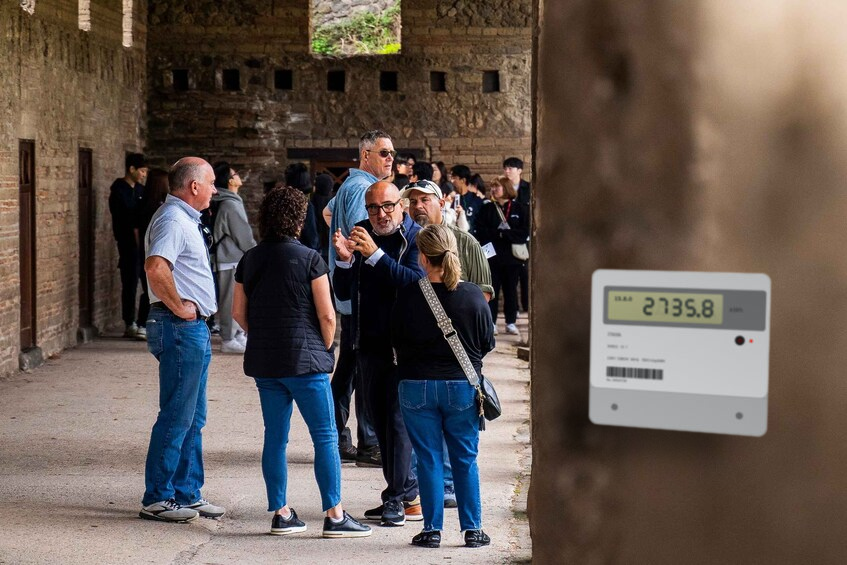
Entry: 2735.8 (kWh)
